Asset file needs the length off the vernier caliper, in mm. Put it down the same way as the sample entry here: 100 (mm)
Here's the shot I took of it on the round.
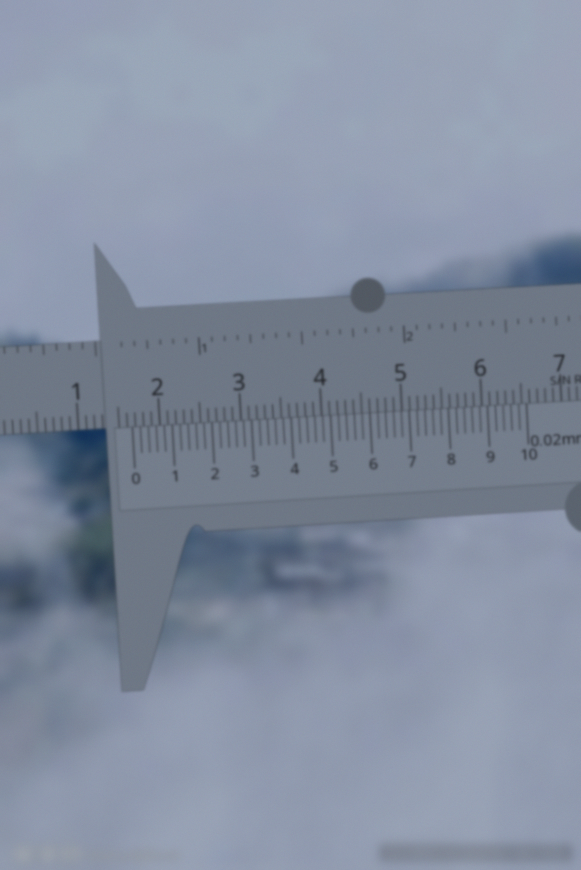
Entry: 16.6 (mm)
